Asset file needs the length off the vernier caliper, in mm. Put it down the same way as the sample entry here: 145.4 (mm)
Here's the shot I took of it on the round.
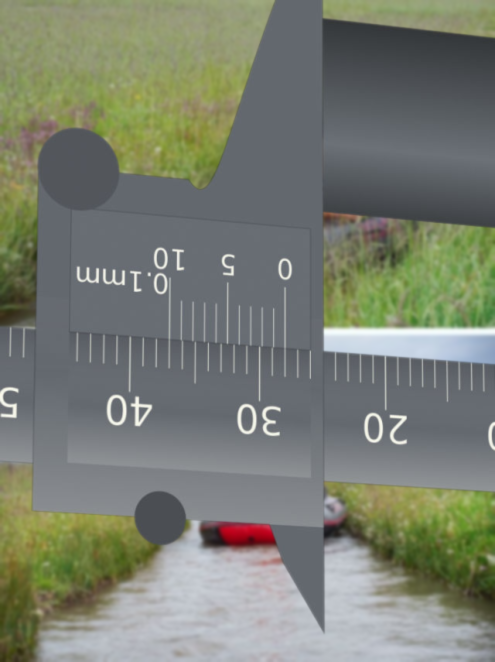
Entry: 28.0 (mm)
